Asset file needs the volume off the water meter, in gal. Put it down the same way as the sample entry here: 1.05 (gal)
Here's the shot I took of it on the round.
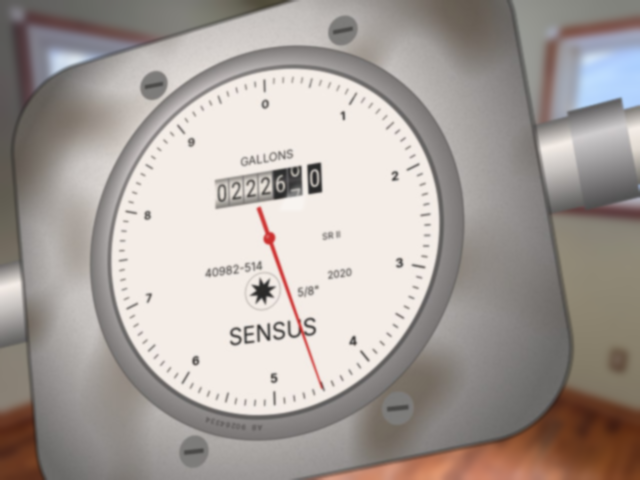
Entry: 222664.5 (gal)
